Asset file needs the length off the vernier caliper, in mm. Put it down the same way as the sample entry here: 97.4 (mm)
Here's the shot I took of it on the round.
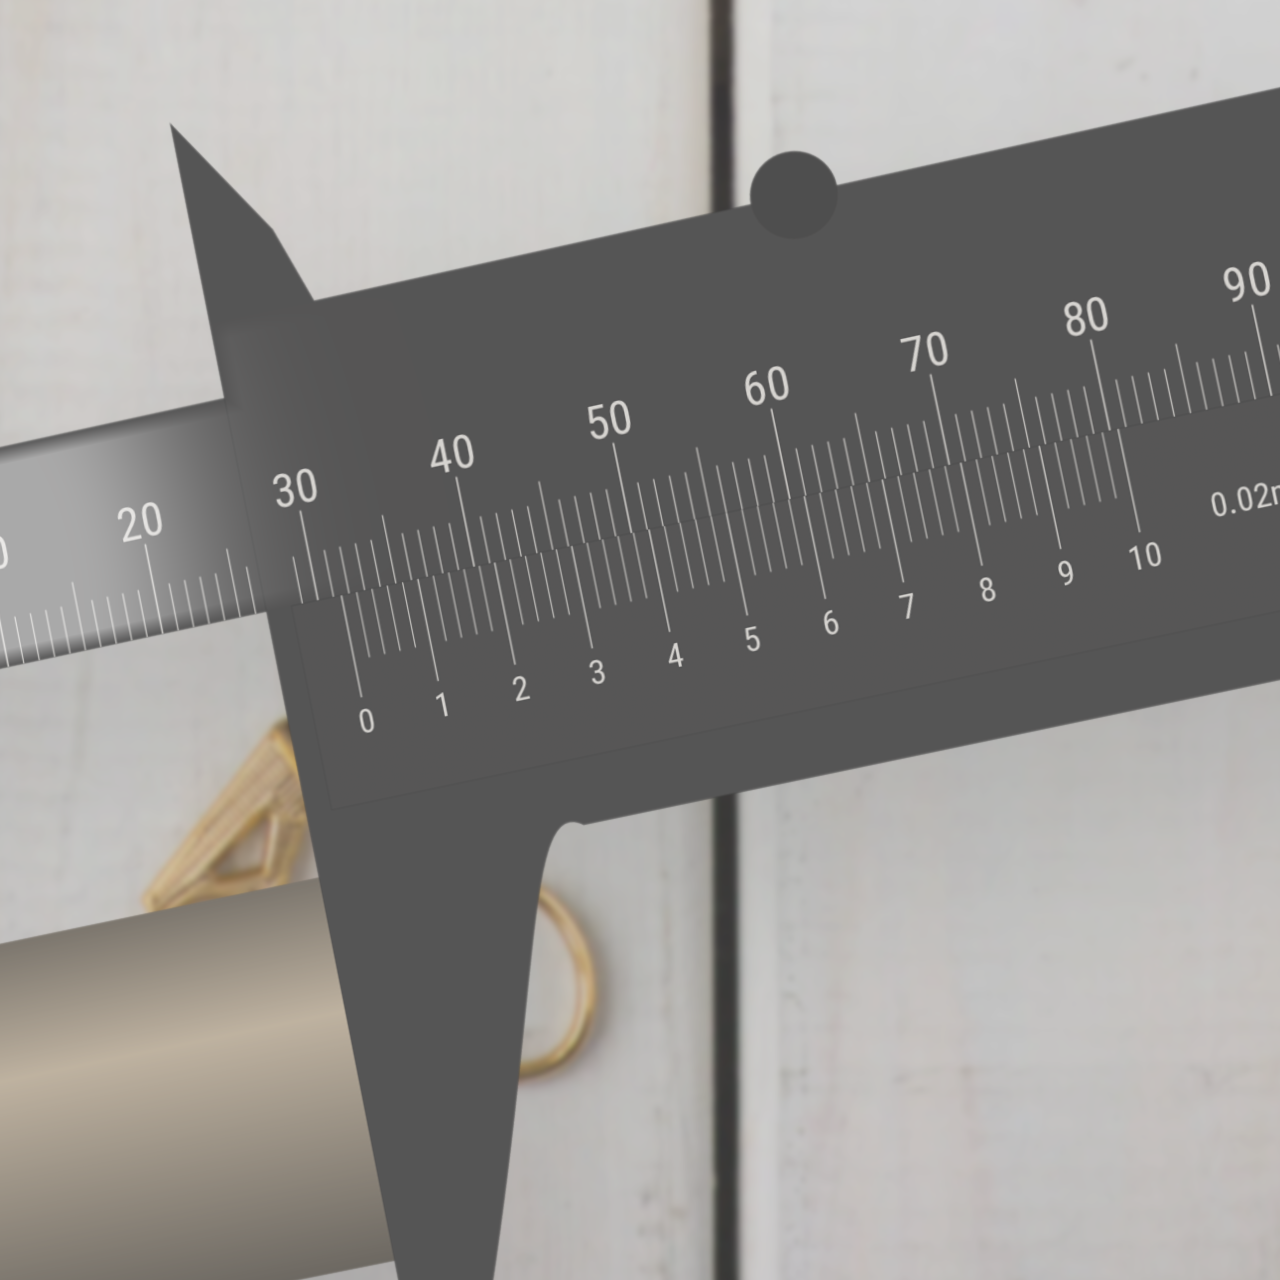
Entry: 31.5 (mm)
